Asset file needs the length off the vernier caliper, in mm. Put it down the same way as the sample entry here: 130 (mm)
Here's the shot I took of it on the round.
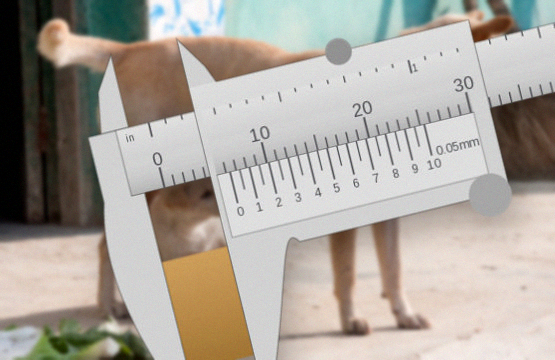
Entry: 6.4 (mm)
